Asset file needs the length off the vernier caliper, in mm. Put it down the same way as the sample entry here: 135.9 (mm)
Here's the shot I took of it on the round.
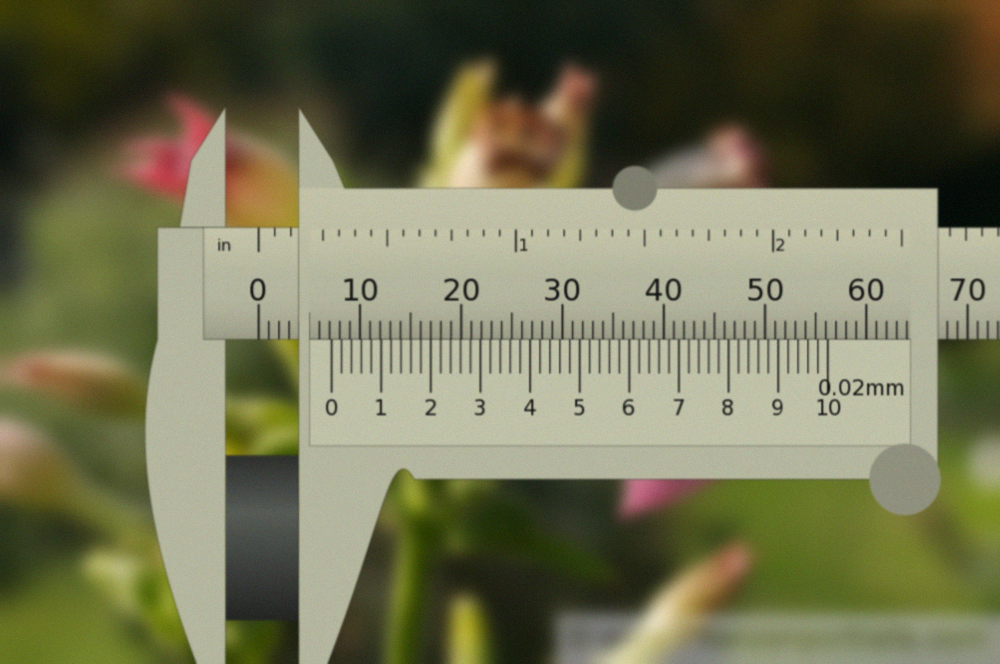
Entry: 7.2 (mm)
